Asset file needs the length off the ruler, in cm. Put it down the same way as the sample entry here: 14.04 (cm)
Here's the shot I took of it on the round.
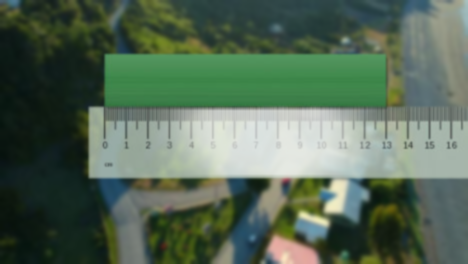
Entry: 13 (cm)
